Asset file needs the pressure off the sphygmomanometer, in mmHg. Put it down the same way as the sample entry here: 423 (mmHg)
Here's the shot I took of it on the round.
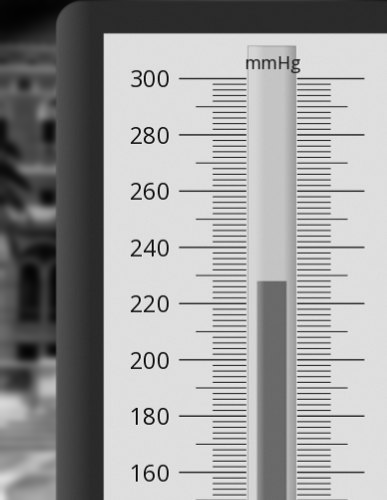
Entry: 228 (mmHg)
